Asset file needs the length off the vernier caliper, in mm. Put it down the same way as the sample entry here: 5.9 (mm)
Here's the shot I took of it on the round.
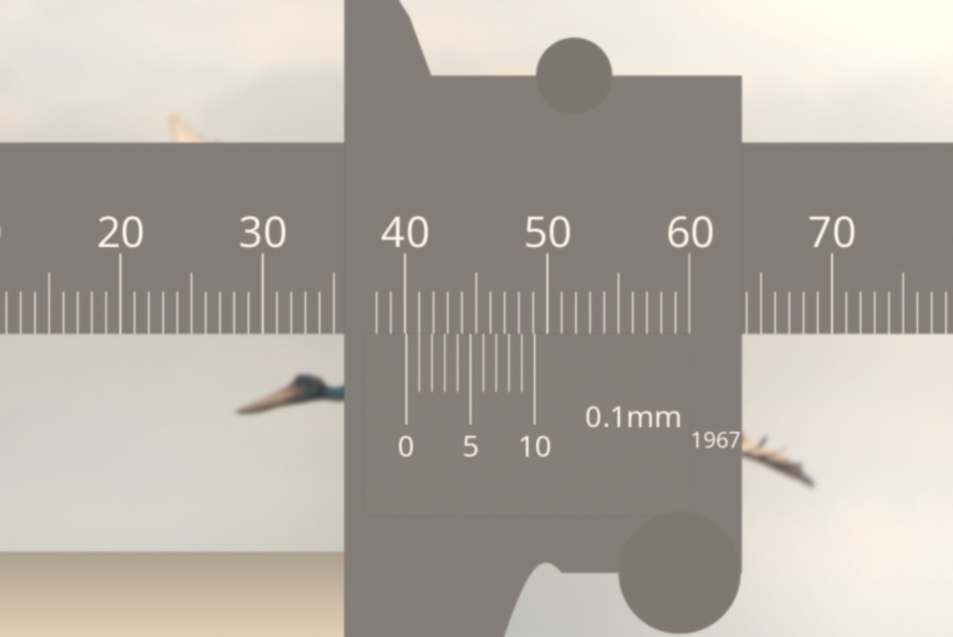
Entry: 40.1 (mm)
